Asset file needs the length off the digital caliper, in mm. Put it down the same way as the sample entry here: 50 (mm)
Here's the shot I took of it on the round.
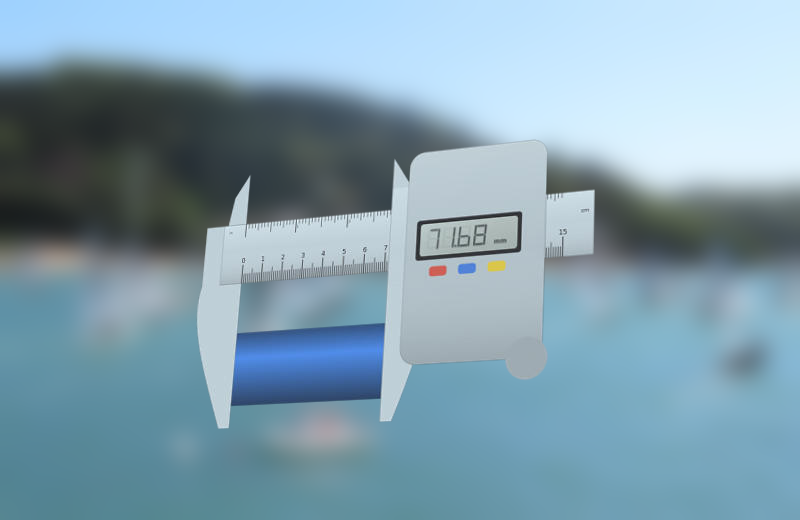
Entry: 71.68 (mm)
